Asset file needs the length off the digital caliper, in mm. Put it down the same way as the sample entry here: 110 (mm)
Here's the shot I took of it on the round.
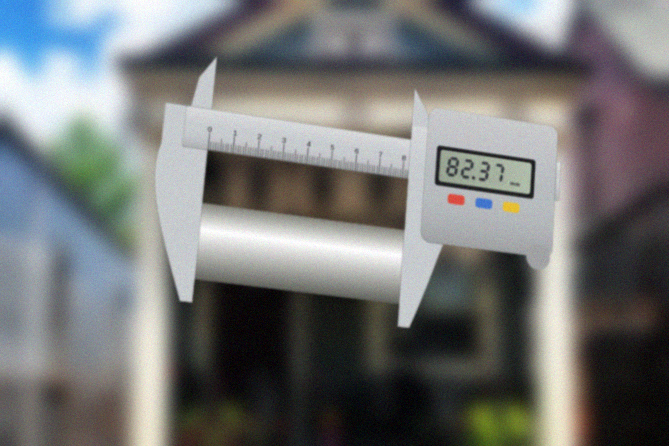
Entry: 82.37 (mm)
